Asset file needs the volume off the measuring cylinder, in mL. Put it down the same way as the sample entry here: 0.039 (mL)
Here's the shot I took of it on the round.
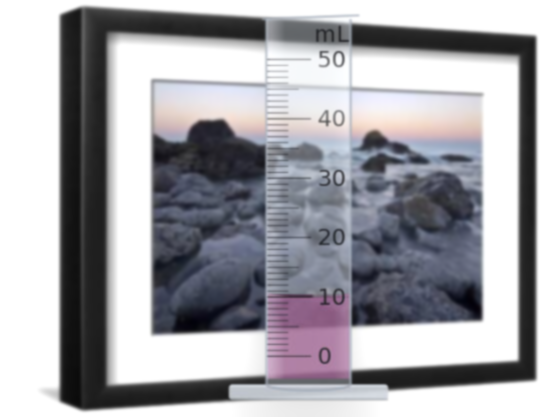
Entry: 10 (mL)
